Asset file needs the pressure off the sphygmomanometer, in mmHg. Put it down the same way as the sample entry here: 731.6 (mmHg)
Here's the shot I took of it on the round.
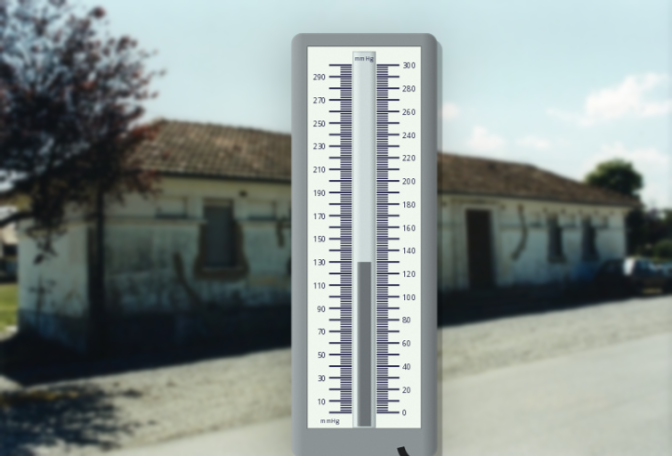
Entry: 130 (mmHg)
